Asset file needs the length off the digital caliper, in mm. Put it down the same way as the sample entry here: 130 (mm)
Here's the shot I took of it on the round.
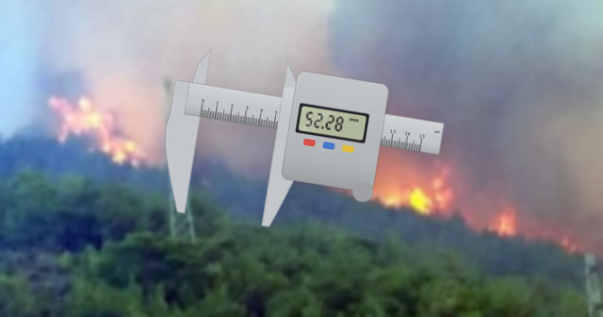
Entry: 52.28 (mm)
